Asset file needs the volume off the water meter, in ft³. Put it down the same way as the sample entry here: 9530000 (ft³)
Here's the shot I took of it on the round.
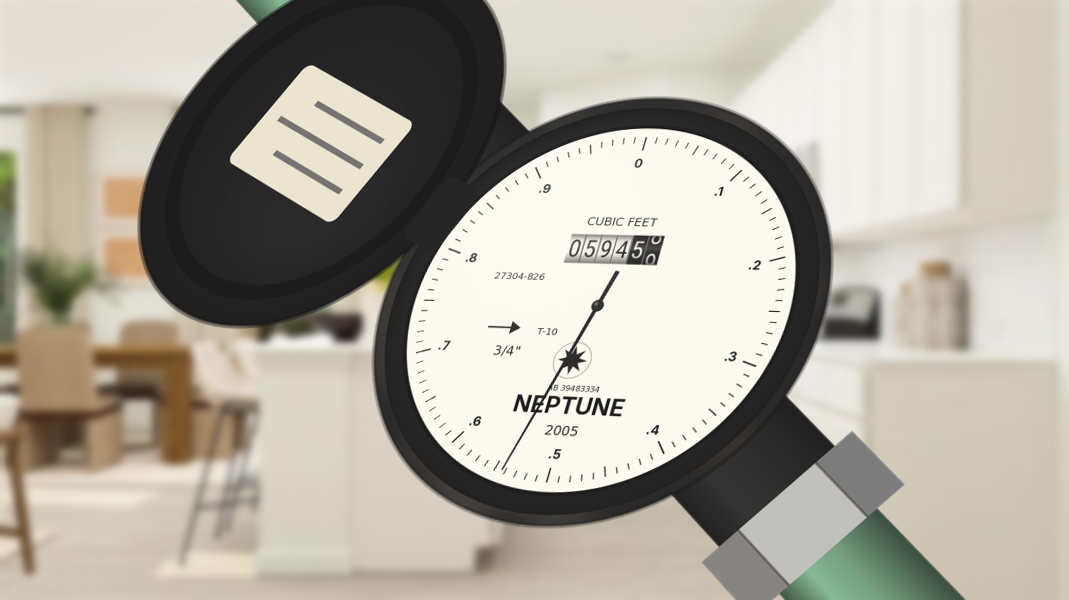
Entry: 59458.54 (ft³)
